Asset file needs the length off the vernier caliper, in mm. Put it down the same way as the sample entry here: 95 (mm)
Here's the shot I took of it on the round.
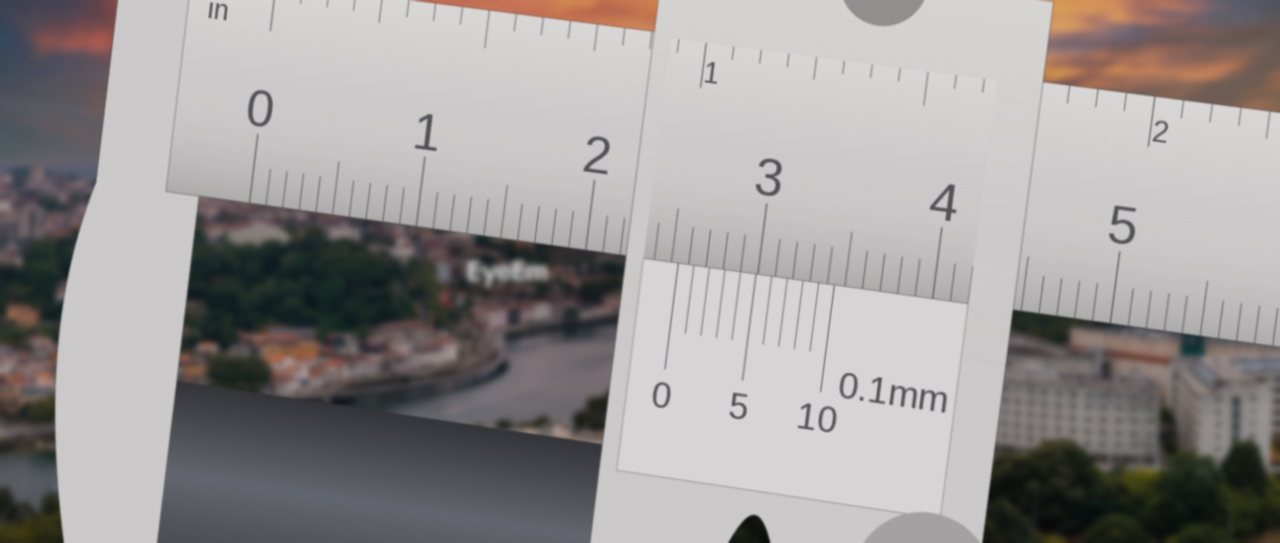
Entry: 25.4 (mm)
